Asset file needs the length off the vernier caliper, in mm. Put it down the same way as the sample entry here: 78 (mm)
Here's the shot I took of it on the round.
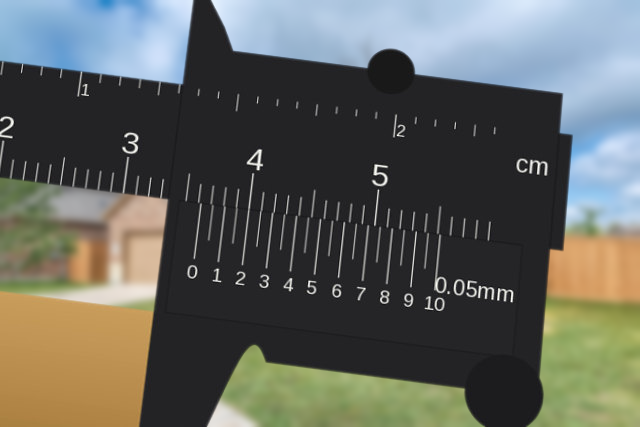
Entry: 36.2 (mm)
